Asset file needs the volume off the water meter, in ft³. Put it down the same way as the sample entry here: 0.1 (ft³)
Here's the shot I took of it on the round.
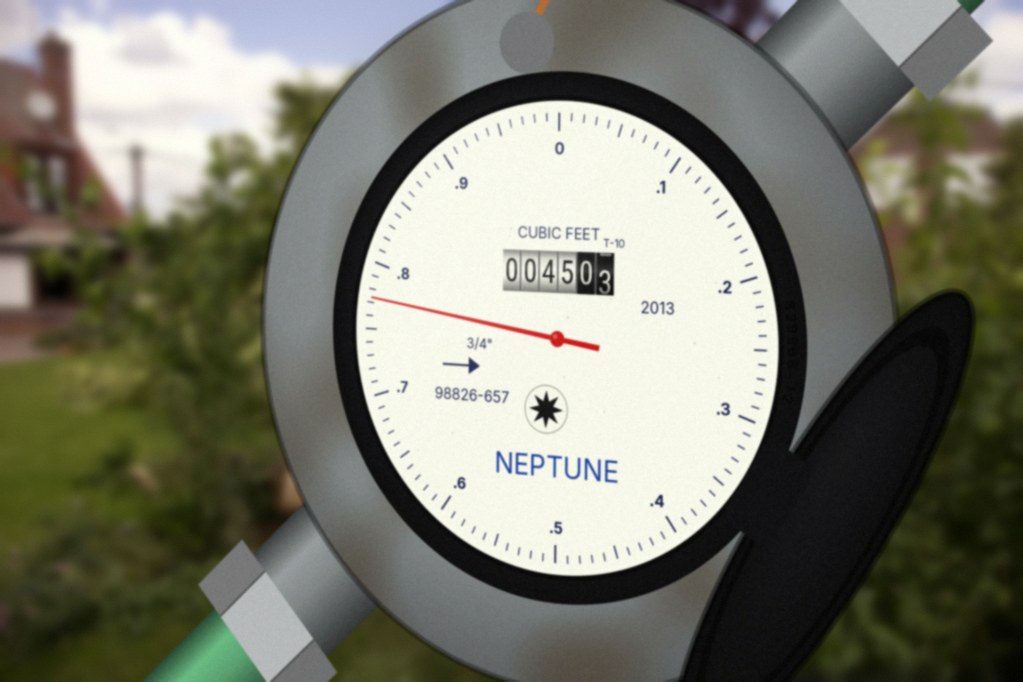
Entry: 4502.77 (ft³)
